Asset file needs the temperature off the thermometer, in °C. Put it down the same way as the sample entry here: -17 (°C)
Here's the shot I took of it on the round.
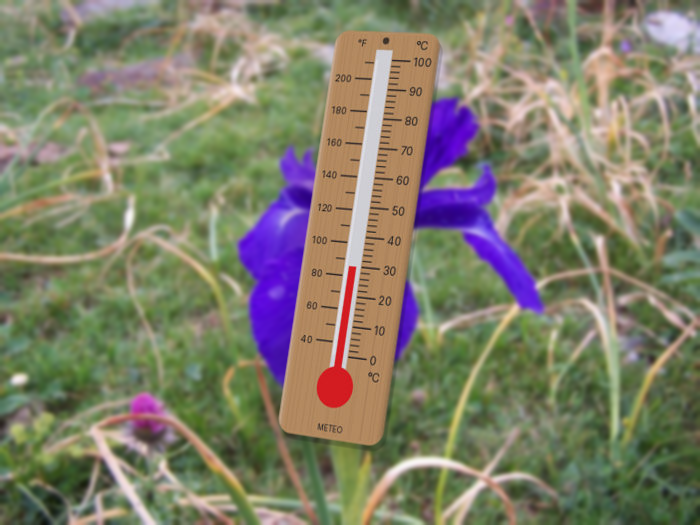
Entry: 30 (°C)
